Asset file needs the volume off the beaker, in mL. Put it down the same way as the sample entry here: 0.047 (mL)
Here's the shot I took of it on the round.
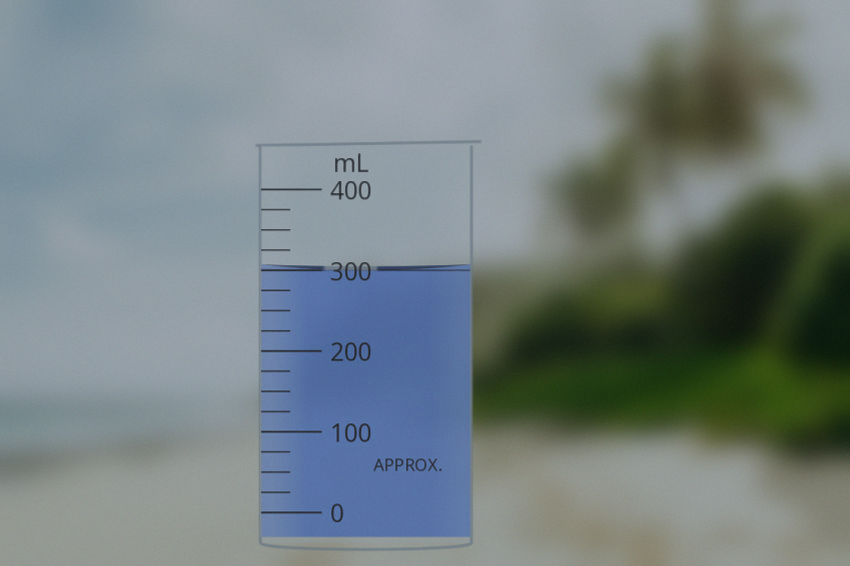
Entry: 300 (mL)
